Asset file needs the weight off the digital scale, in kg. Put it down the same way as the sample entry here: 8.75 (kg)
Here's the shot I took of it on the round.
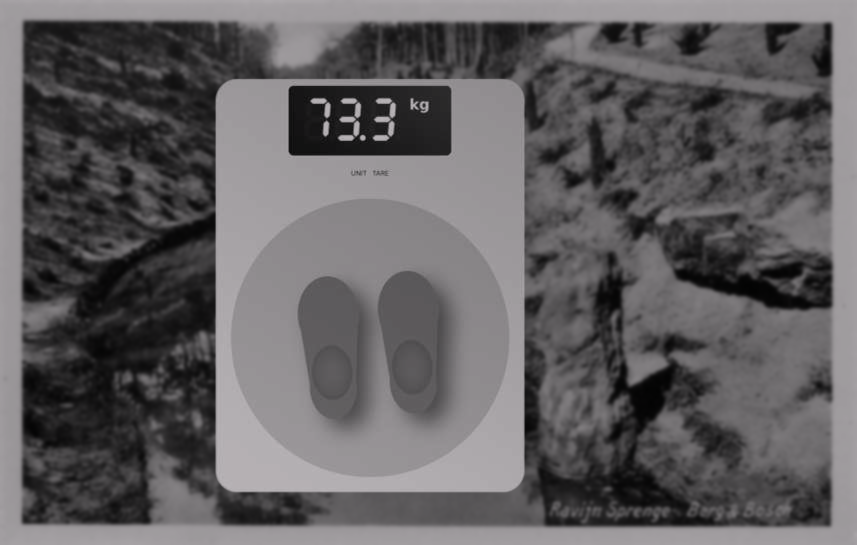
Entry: 73.3 (kg)
